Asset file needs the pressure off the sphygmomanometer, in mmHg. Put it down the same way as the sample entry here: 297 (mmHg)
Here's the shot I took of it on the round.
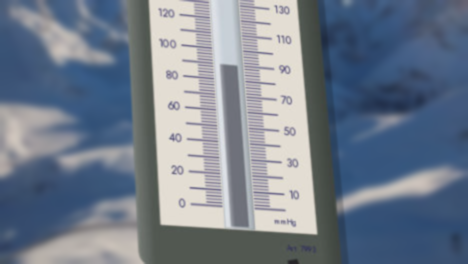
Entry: 90 (mmHg)
